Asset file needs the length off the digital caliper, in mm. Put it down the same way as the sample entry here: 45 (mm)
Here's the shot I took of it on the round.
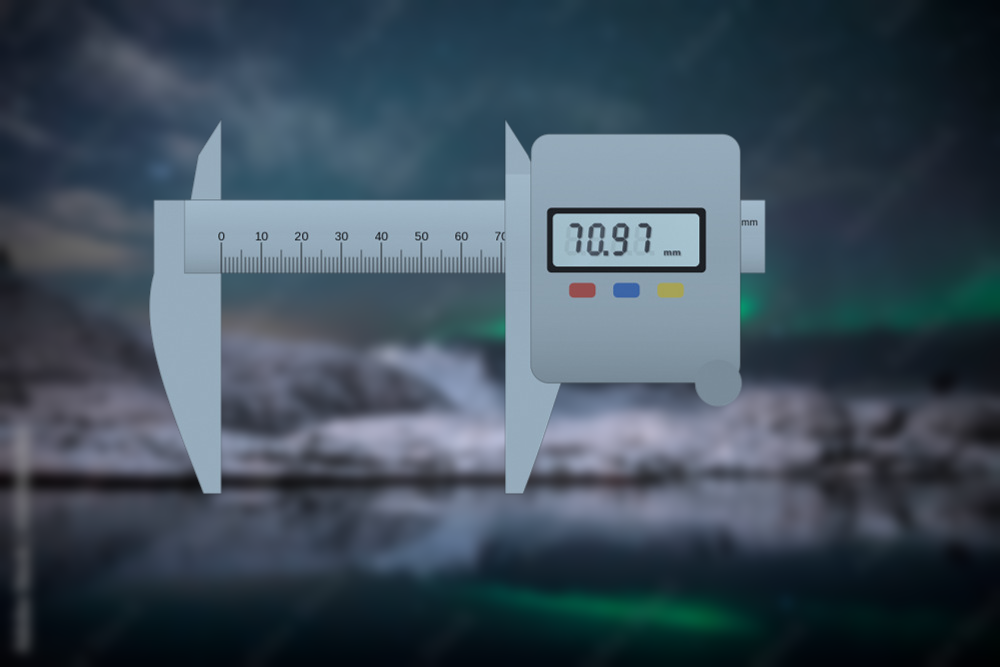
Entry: 70.97 (mm)
